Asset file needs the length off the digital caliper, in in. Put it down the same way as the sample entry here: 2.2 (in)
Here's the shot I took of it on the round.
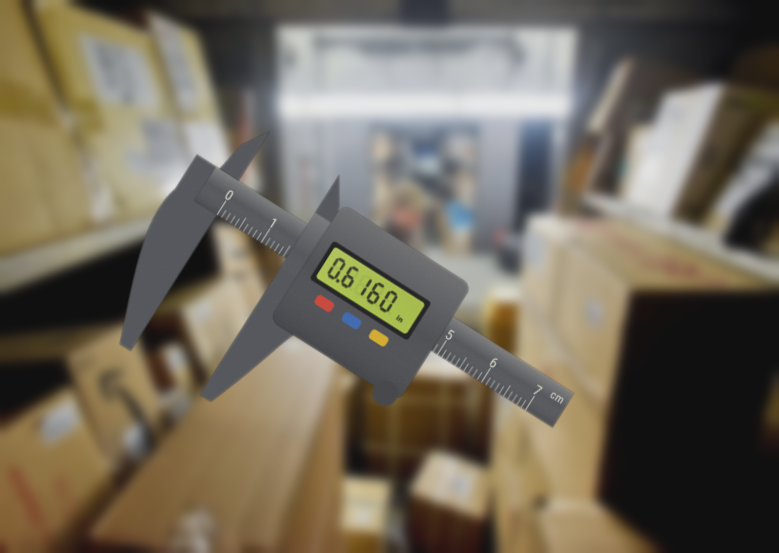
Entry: 0.6160 (in)
